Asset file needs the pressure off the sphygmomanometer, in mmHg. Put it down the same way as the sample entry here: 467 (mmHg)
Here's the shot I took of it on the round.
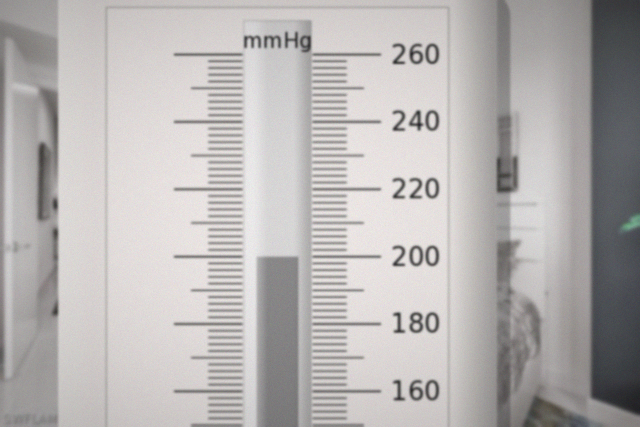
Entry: 200 (mmHg)
